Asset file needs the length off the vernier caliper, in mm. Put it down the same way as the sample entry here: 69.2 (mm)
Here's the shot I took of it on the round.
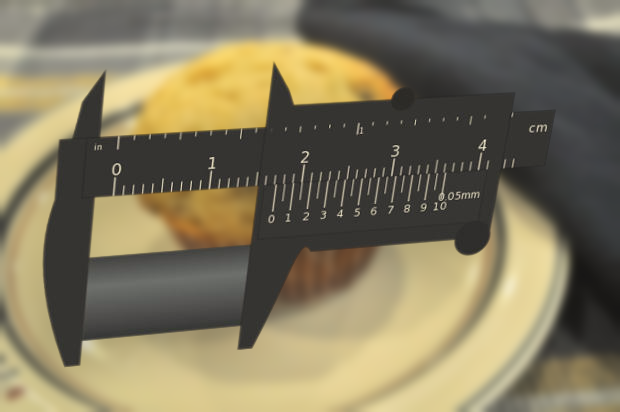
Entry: 17.2 (mm)
